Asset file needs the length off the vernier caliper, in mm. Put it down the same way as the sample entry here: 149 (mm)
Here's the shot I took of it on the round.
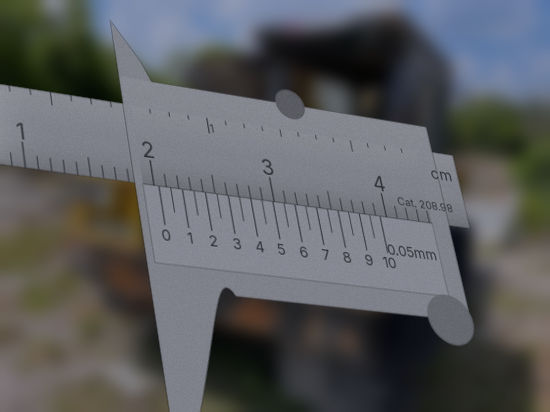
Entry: 20.4 (mm)
